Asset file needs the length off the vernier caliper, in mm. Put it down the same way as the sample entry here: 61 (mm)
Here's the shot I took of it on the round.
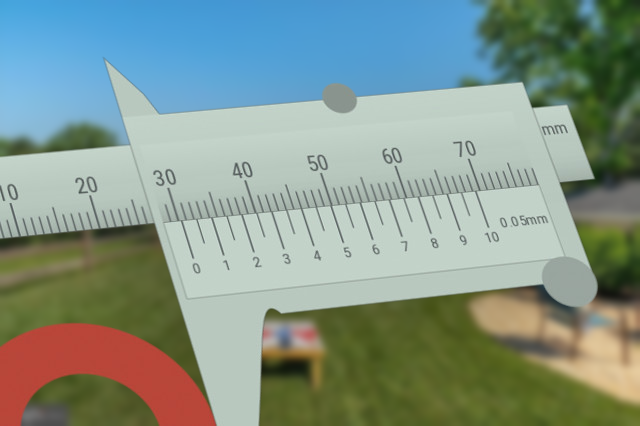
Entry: 30.4 (mm)
